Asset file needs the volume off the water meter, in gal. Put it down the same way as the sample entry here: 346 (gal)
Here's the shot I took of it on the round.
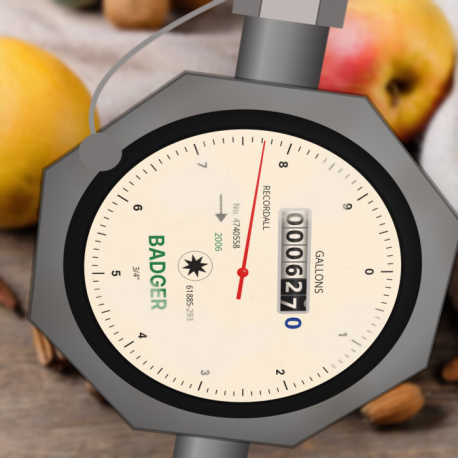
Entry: 6267.7 (gal)
